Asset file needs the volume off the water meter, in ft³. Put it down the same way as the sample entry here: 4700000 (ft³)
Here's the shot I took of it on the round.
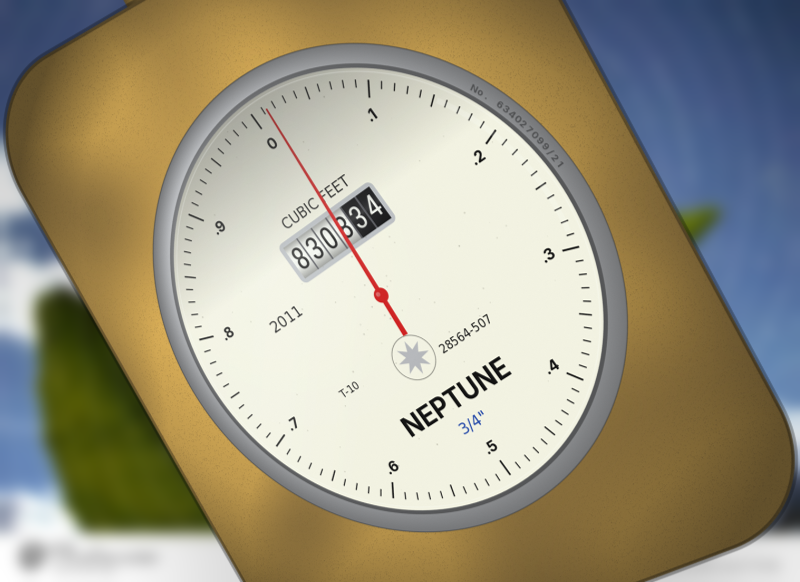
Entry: 830834.01 (ft³)
